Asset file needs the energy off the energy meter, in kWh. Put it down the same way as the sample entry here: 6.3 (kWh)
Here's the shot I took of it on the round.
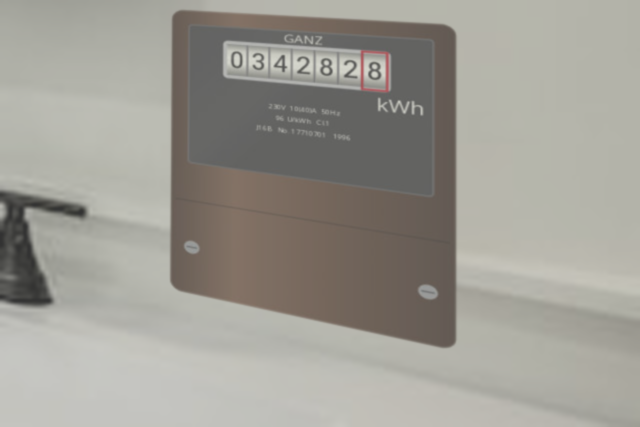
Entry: 34282.8 (kWh)
